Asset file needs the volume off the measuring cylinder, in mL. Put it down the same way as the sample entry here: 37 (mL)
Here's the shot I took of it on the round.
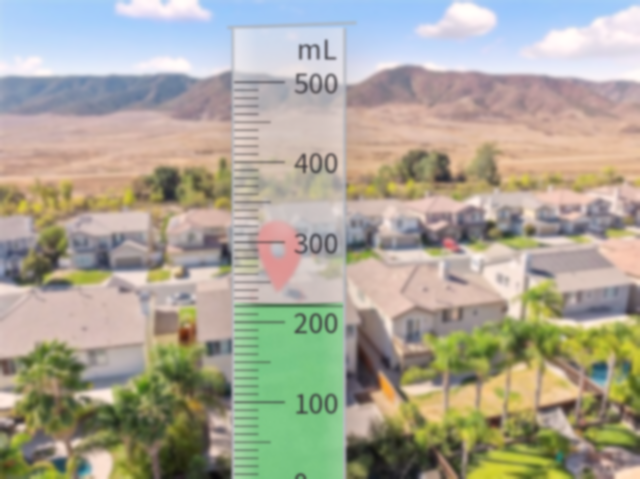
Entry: 220 (mL)
